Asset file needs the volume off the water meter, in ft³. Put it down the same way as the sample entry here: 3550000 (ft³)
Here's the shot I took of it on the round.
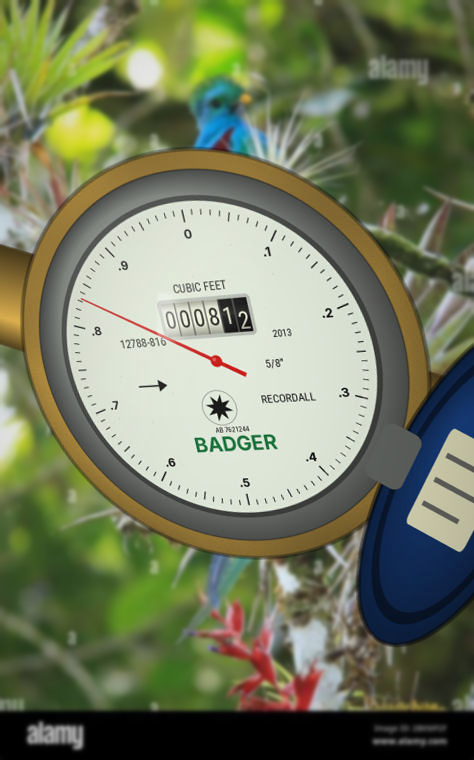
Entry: 811.83 (ft³)
